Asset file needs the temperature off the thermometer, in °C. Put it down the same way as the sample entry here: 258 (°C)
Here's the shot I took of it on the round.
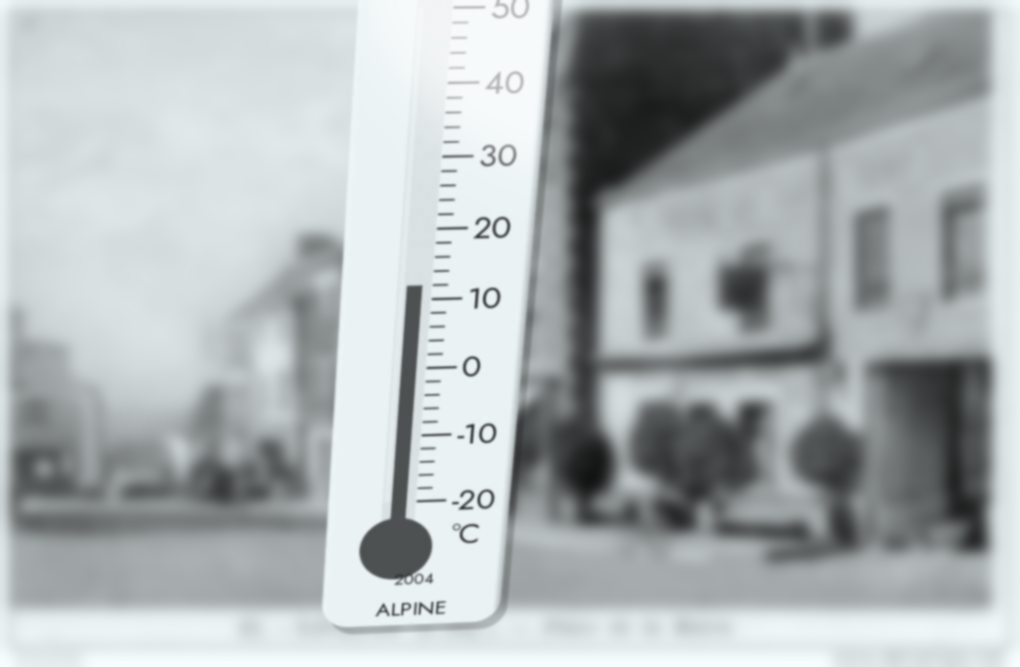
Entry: 12 (°C)
